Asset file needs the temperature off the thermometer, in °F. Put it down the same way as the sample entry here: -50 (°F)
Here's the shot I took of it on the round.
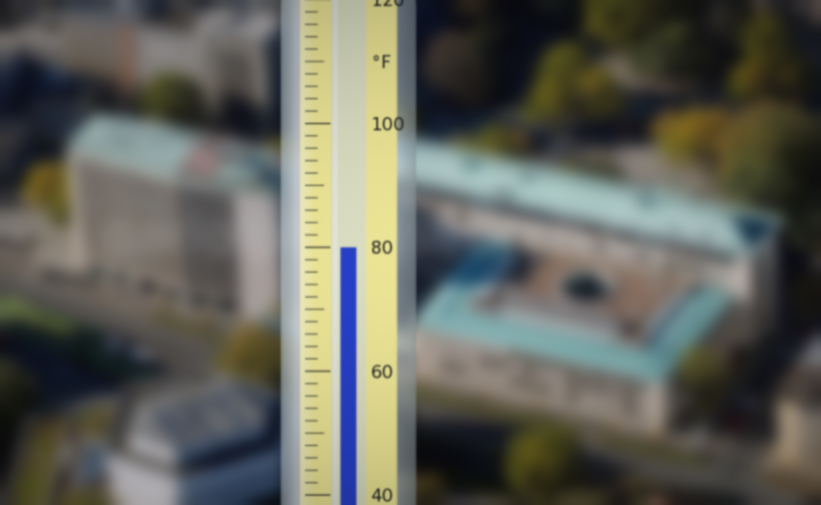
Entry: 80 (°F)
